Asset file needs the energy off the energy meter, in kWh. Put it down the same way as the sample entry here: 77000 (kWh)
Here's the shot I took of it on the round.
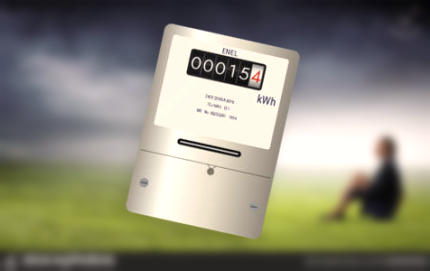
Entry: 15.4 (kWh)
